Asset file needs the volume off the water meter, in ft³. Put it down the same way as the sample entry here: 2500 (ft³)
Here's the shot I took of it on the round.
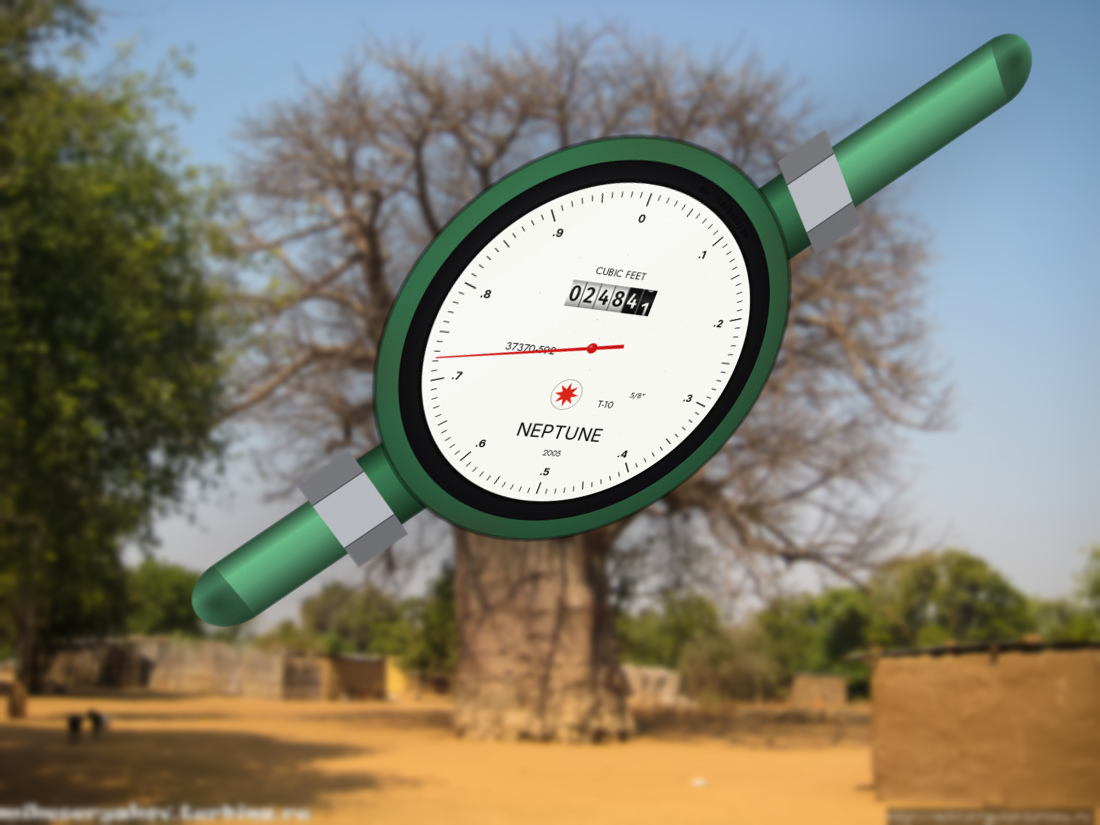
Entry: 24840.72 (ft³)
